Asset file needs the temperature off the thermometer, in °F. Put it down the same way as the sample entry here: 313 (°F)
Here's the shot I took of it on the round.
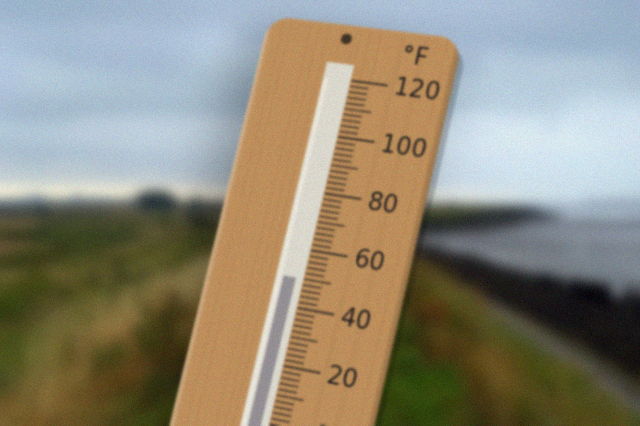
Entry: 50 (°F)
